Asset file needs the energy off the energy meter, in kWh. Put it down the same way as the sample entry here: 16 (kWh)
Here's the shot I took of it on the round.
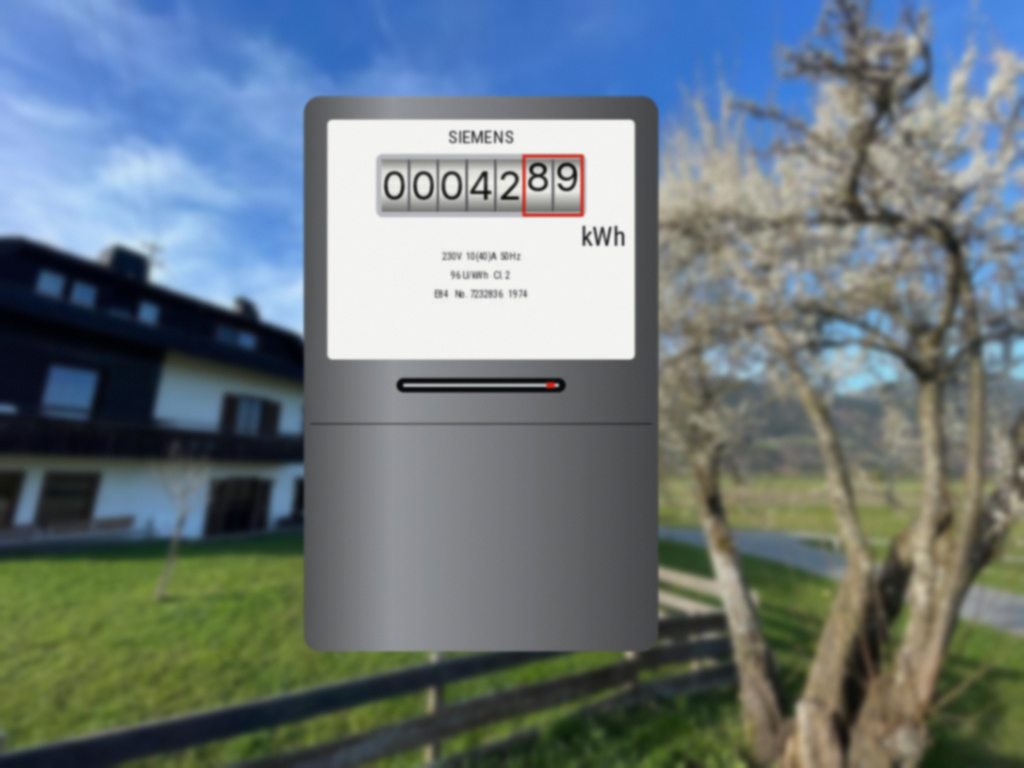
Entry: 42.89 (kWh)
